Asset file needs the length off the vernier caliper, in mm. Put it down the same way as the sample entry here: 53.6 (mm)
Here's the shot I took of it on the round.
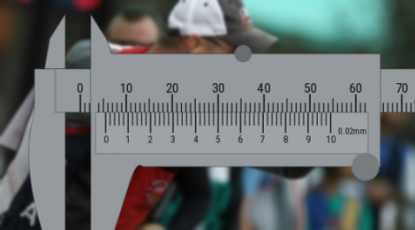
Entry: 5.5 (mm)
